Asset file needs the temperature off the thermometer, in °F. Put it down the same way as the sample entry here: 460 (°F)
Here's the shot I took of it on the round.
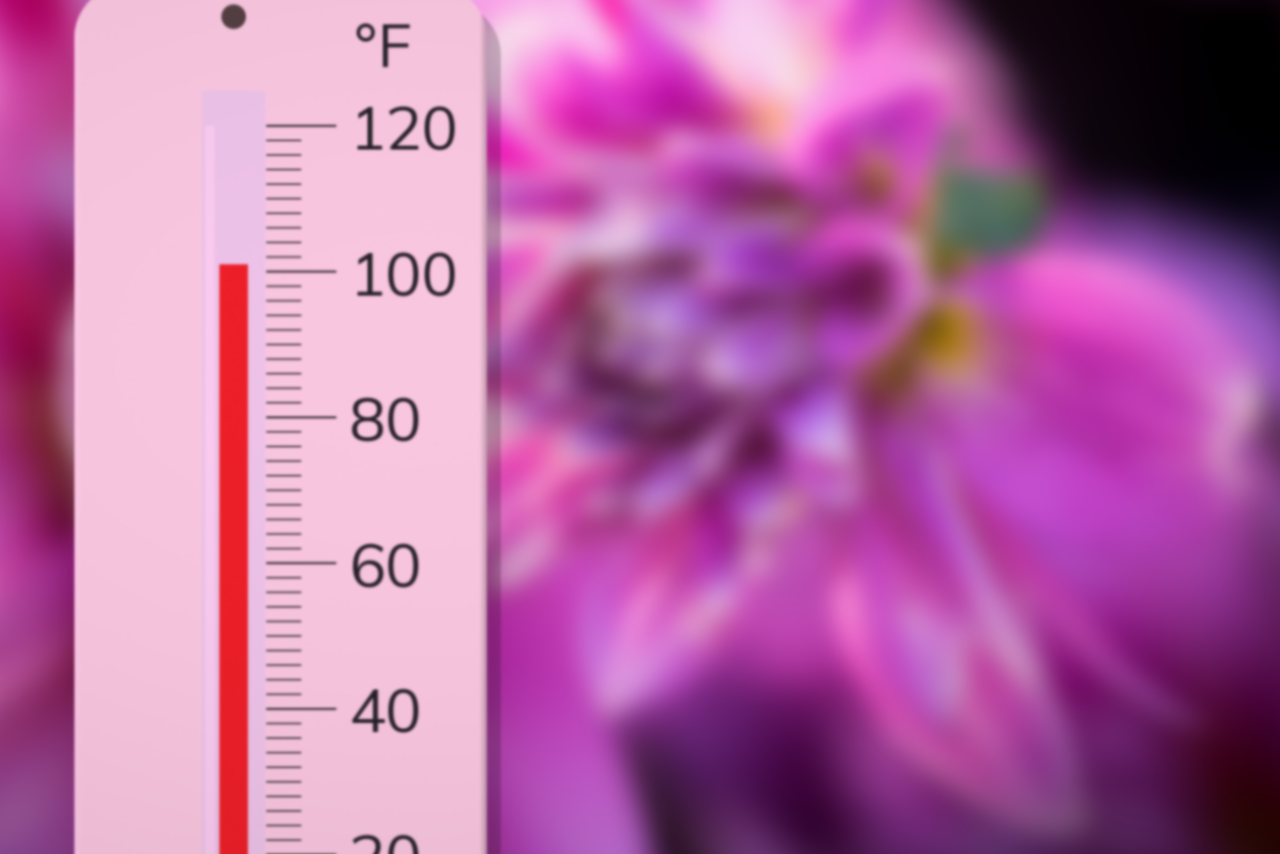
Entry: 101 (°F)
